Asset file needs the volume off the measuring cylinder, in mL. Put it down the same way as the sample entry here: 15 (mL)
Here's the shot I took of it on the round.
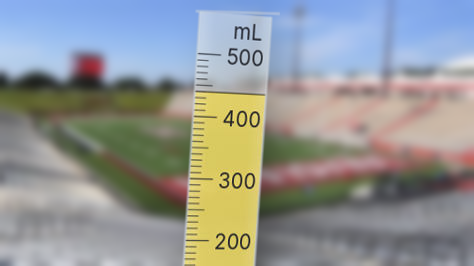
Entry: 440 (mL)
